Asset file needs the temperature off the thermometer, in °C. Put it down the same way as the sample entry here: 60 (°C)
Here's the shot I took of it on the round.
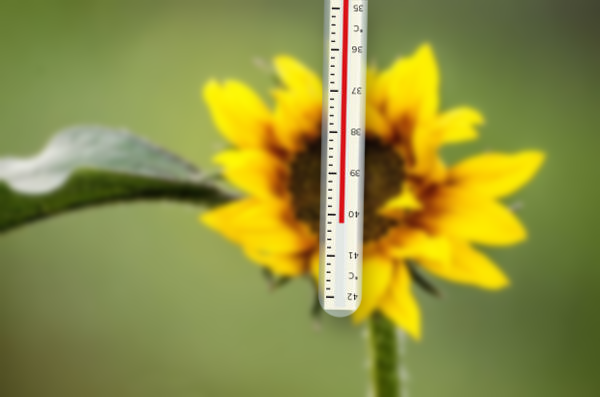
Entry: 40.2 (°C)
